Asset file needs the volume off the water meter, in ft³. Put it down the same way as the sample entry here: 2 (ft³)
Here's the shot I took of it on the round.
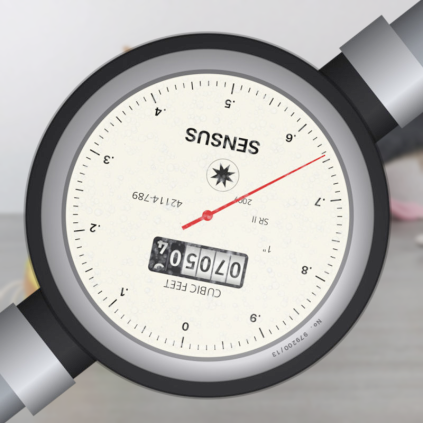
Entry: 70503.64 (ft³)
